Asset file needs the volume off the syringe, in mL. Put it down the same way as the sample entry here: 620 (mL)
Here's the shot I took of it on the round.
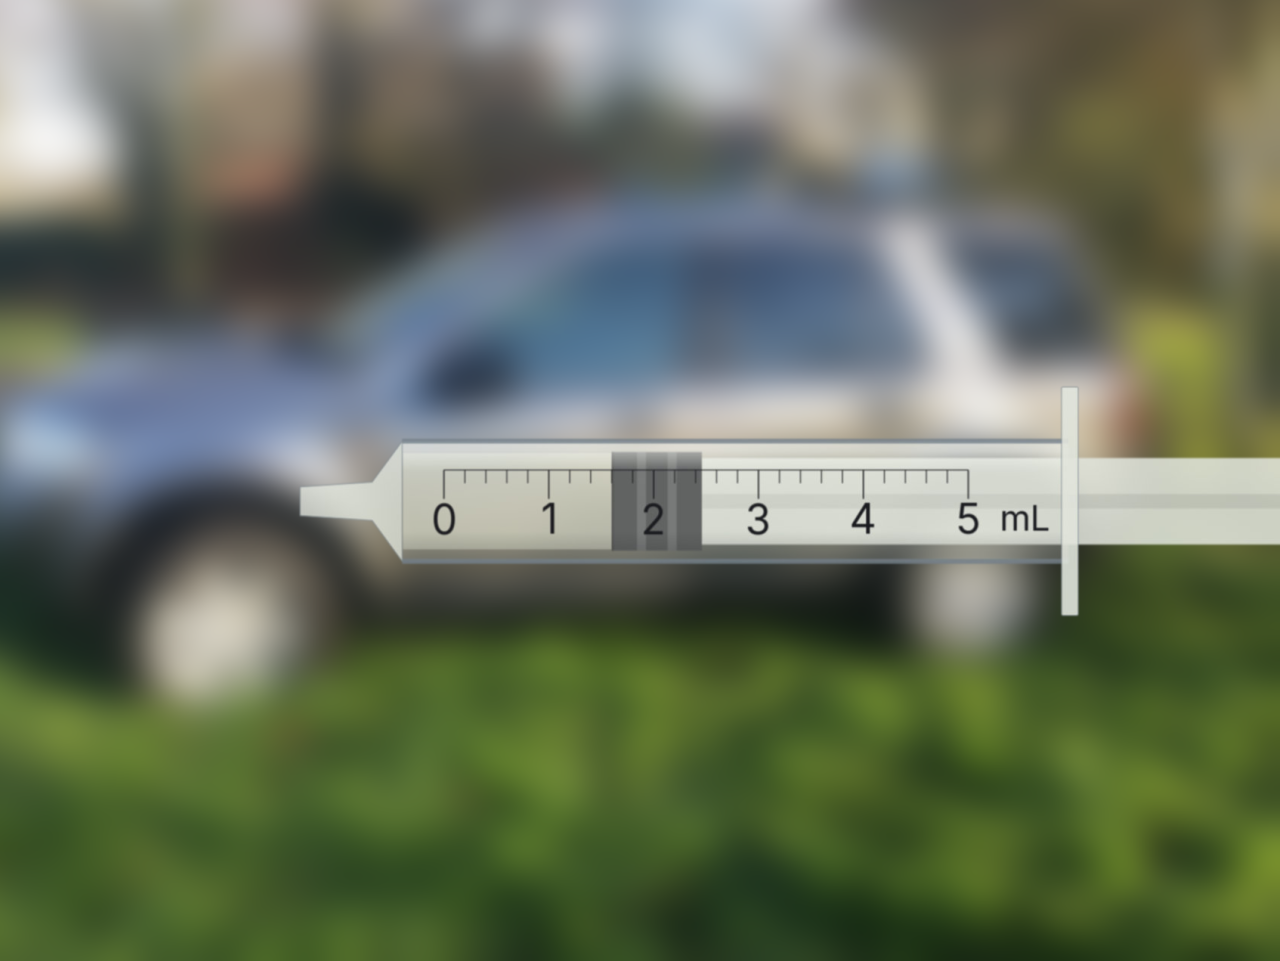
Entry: 1.6 (mL)
